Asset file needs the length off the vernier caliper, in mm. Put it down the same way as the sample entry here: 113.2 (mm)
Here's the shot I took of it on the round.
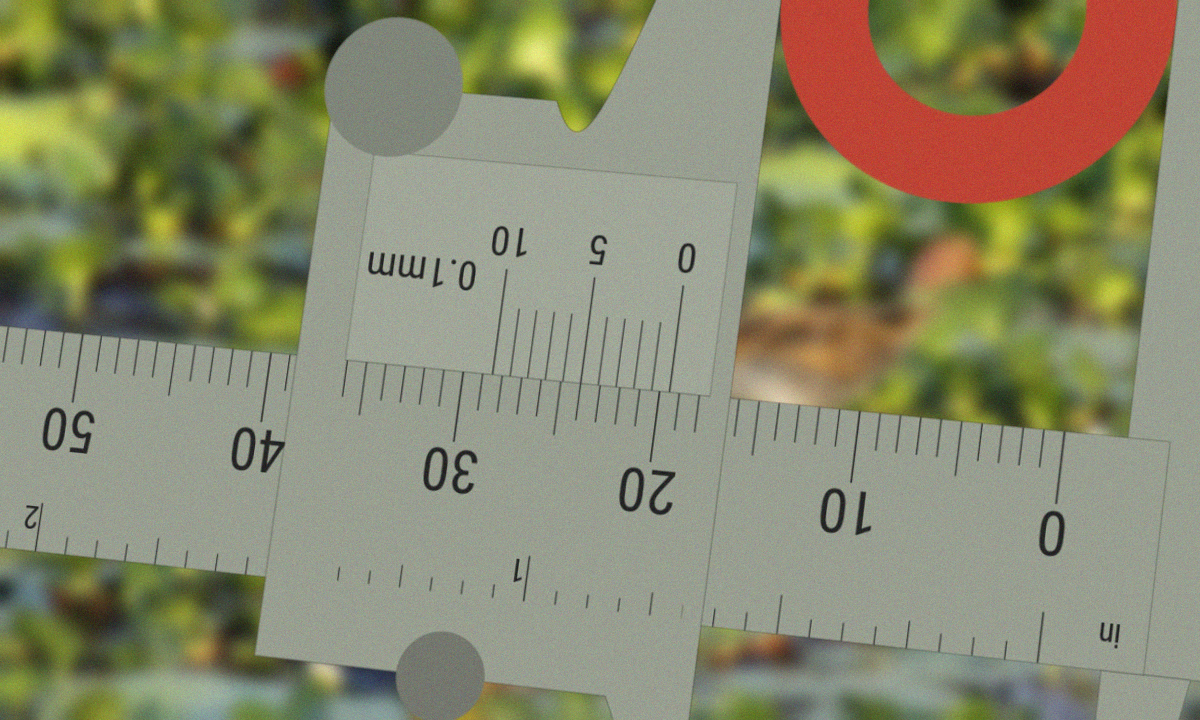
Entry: 19.5 (mm)
